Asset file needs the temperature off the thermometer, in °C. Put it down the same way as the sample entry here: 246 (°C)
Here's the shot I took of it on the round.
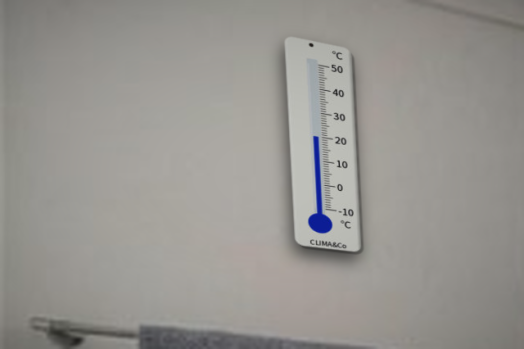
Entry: 20 (°C)
